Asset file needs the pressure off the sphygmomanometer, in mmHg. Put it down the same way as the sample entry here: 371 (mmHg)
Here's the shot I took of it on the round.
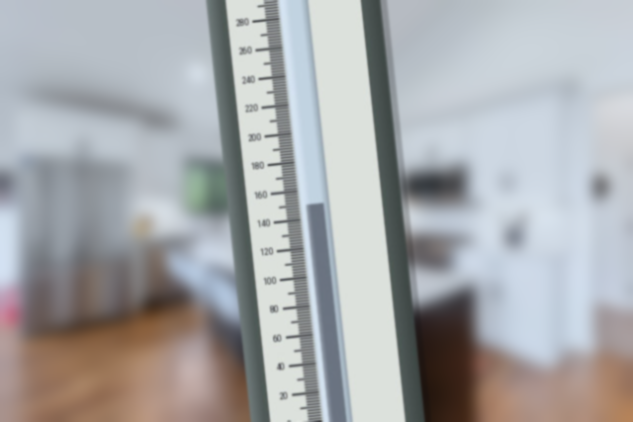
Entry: 150 (mmHg)
